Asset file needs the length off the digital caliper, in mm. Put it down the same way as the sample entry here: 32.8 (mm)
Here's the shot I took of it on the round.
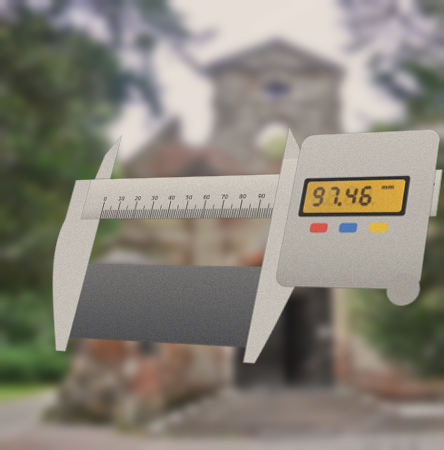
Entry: 97.46 (mm)
